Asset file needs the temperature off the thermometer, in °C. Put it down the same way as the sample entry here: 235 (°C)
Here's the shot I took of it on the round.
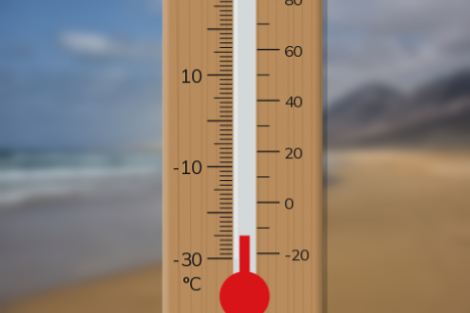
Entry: -25 (°C)
